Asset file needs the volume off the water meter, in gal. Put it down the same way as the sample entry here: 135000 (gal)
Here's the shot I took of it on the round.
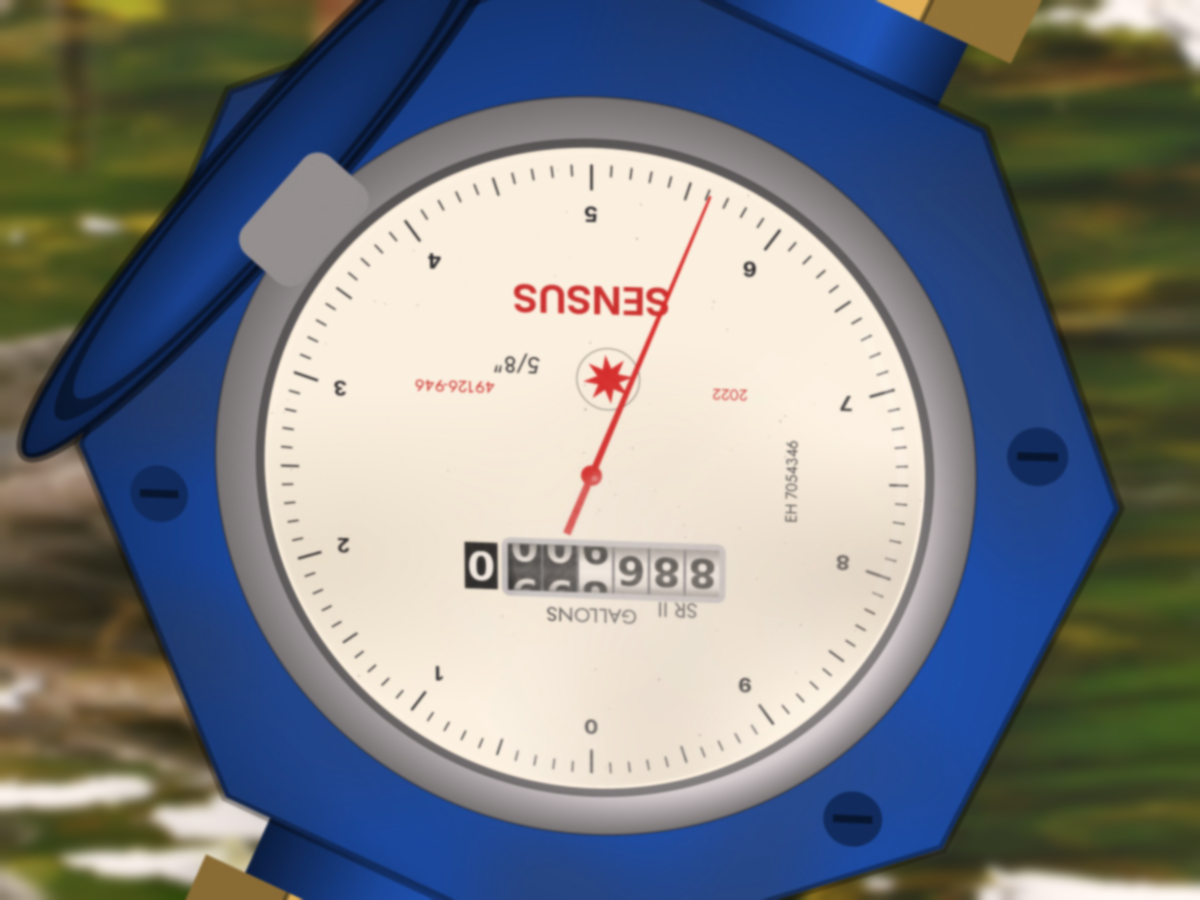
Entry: 8868995.6 (gal)
